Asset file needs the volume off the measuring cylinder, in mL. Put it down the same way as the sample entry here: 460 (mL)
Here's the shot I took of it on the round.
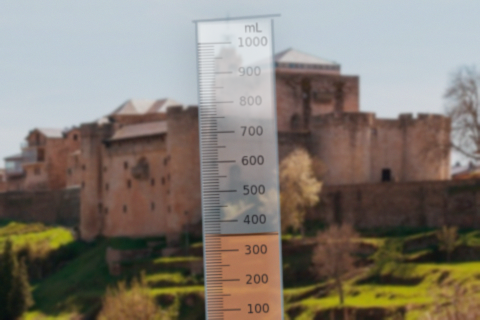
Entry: 350 (mL)
